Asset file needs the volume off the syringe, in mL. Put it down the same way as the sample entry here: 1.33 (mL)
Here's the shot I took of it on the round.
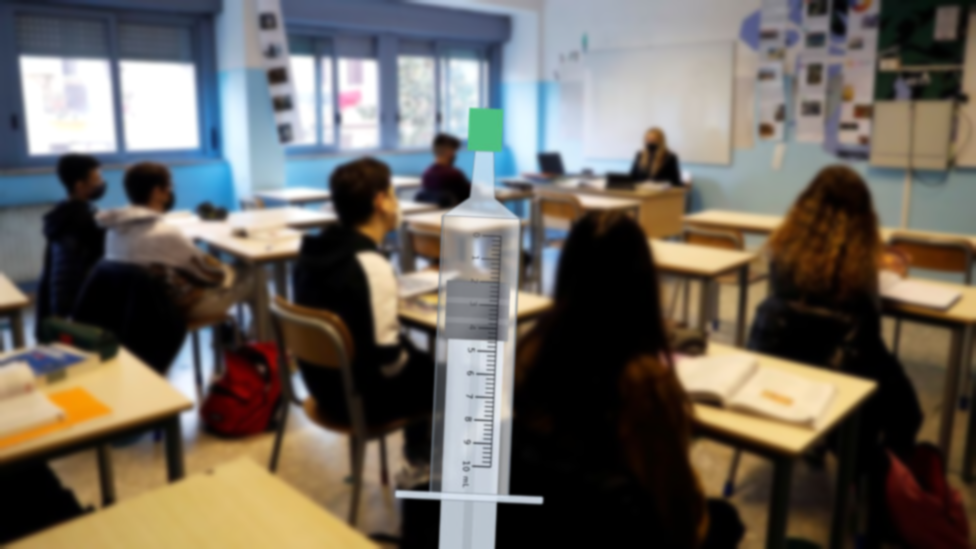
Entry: 2 (mL)
